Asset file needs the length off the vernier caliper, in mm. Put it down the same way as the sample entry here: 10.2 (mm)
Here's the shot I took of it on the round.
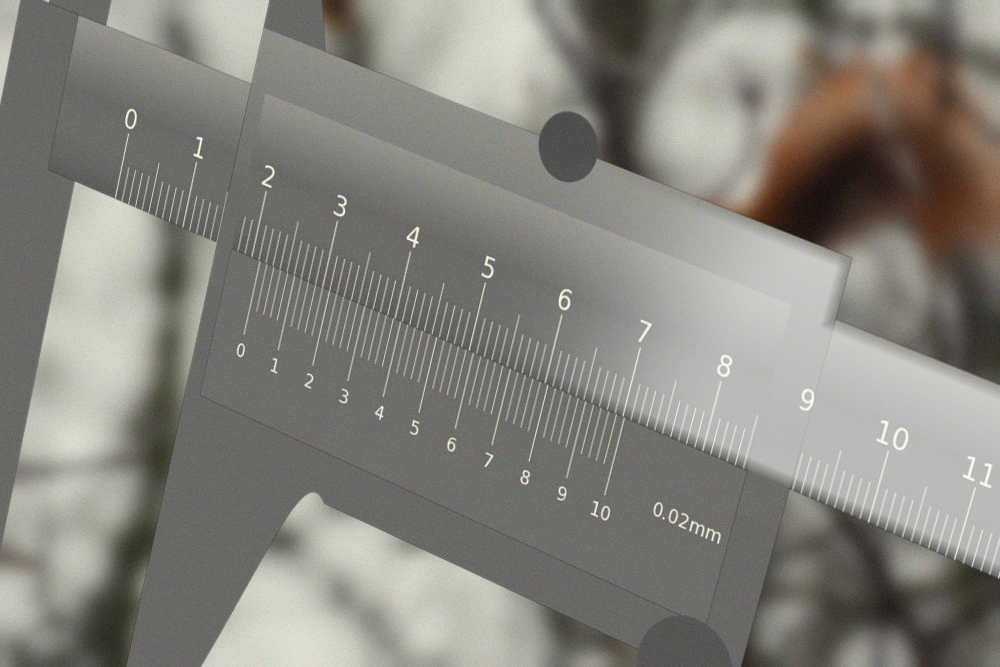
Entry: 21.2 (mm)
